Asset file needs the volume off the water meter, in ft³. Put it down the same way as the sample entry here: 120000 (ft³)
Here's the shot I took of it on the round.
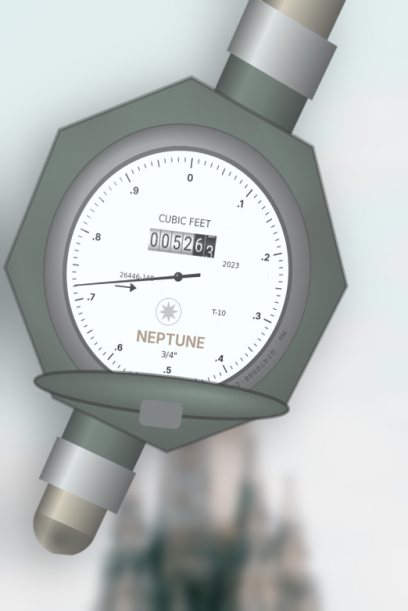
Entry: 5262.72 (ft³)
